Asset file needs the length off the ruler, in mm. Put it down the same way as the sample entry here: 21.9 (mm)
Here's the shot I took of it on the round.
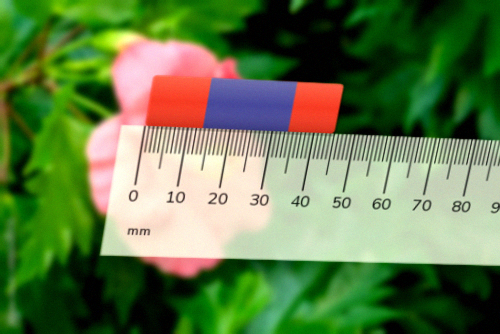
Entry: 45 (mm)
